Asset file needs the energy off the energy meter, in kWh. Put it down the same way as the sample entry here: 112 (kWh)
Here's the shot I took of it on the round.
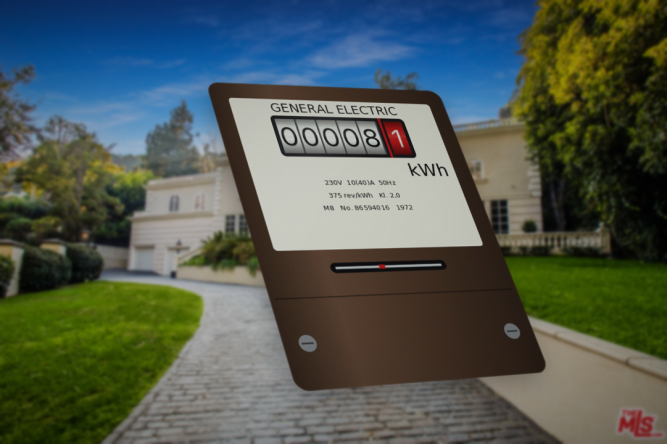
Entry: 8.1 (kWh)
